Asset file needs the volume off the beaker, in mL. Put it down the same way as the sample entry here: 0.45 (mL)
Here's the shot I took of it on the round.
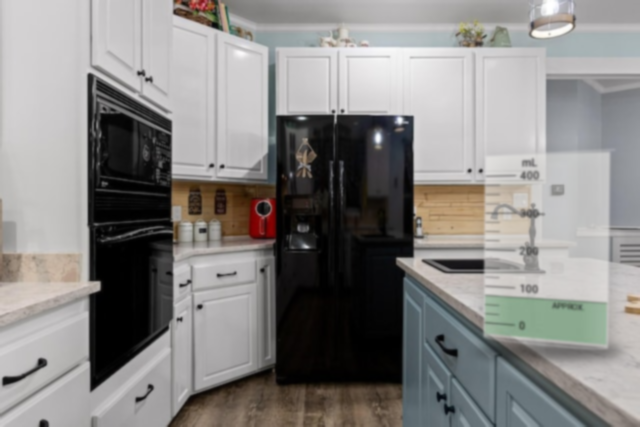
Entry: 75 (mL)
